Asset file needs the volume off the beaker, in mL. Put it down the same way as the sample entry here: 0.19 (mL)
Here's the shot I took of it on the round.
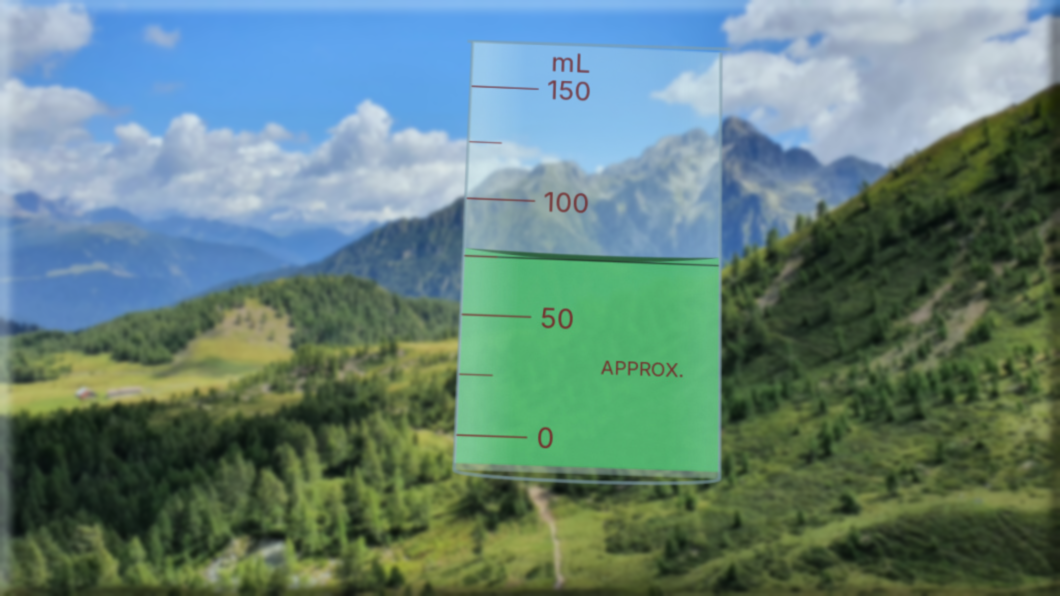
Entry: 75 (mL)
